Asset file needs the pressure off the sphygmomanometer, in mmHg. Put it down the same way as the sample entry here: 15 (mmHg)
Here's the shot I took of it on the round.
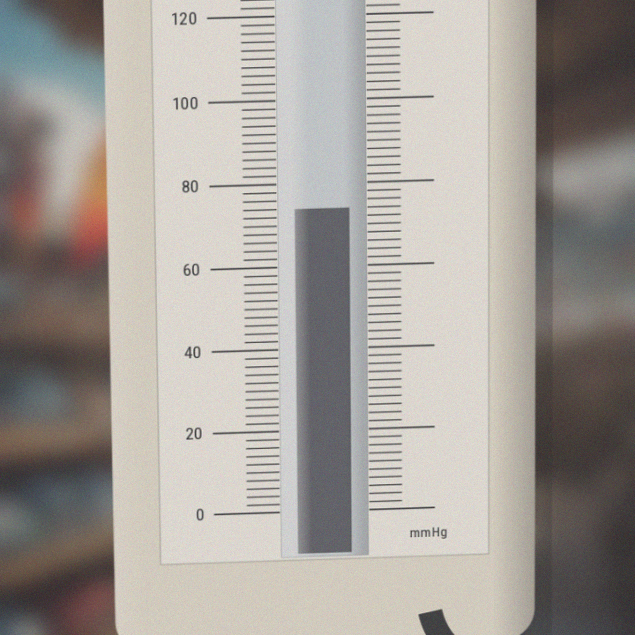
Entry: 74 (mmHg)
